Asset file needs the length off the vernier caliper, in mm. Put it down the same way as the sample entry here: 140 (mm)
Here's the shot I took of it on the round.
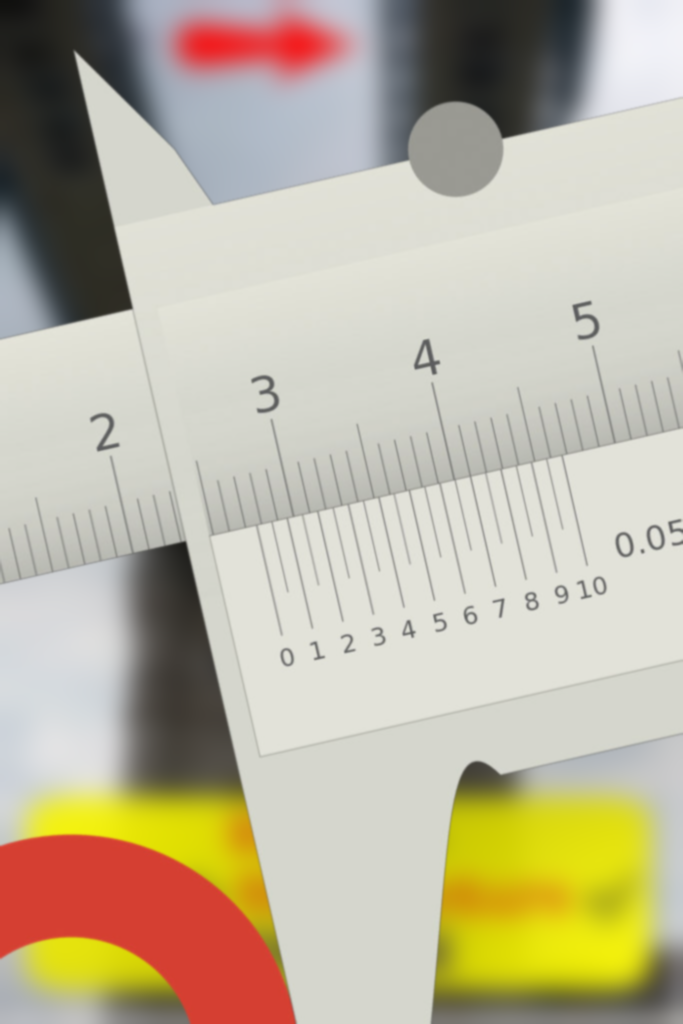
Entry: 27.7 (mm)
